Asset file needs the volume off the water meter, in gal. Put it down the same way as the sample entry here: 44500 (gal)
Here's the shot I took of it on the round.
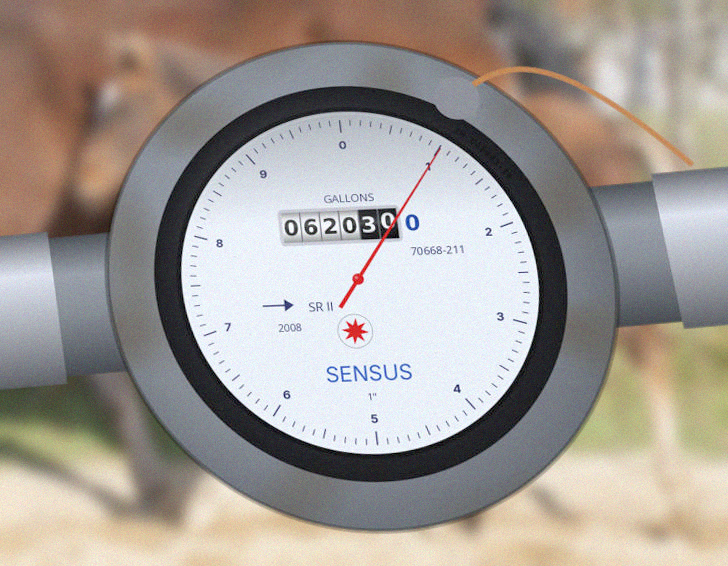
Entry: 620301.0 (gal)
